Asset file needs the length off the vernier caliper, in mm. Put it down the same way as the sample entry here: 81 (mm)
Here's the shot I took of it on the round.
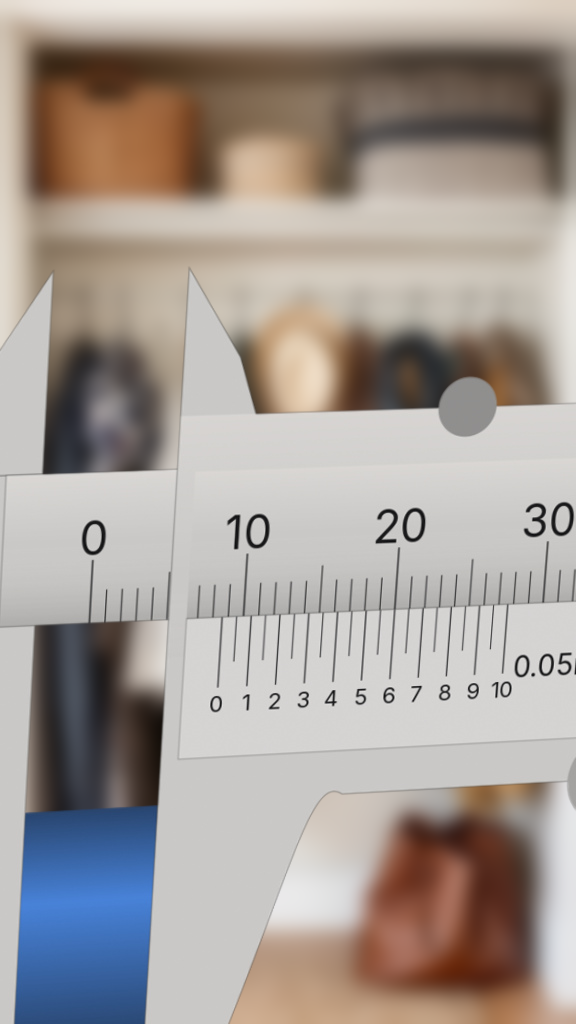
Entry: 8.6 (mm)
